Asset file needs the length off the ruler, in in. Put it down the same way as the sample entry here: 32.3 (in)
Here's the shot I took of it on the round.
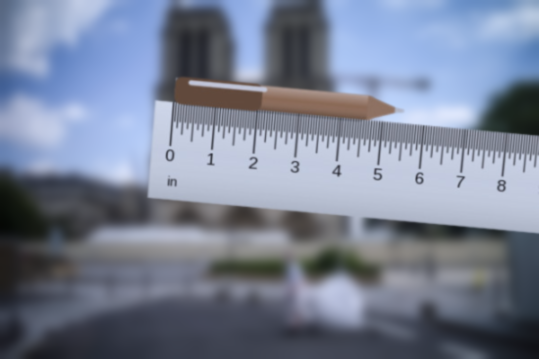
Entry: 5.5 (in)
